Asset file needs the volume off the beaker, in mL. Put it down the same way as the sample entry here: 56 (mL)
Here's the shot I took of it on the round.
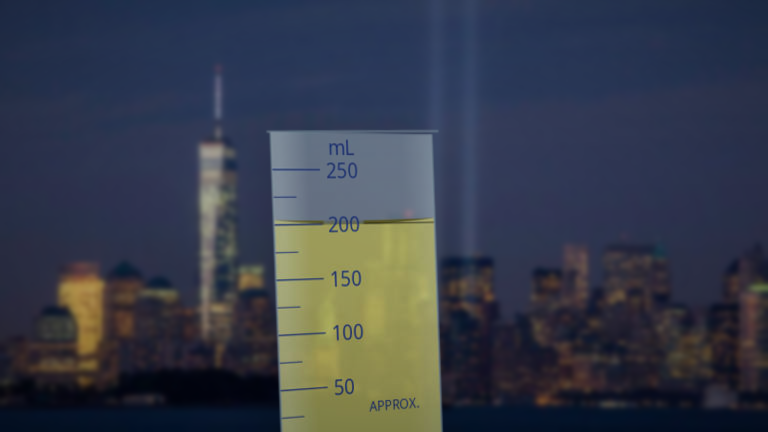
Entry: 200 (mL)
